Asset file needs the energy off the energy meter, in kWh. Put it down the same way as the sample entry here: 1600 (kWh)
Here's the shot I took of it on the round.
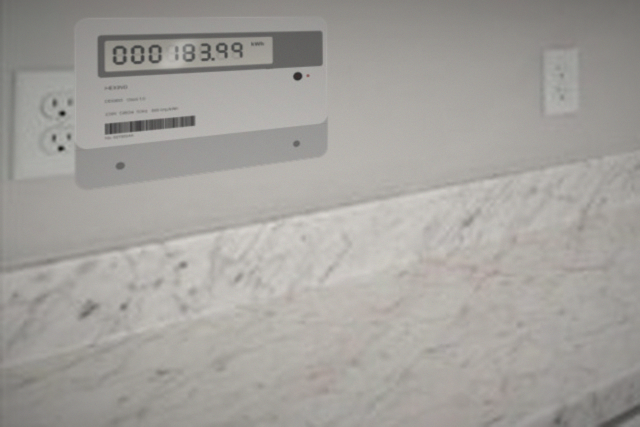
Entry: 183.99 (kWh)
